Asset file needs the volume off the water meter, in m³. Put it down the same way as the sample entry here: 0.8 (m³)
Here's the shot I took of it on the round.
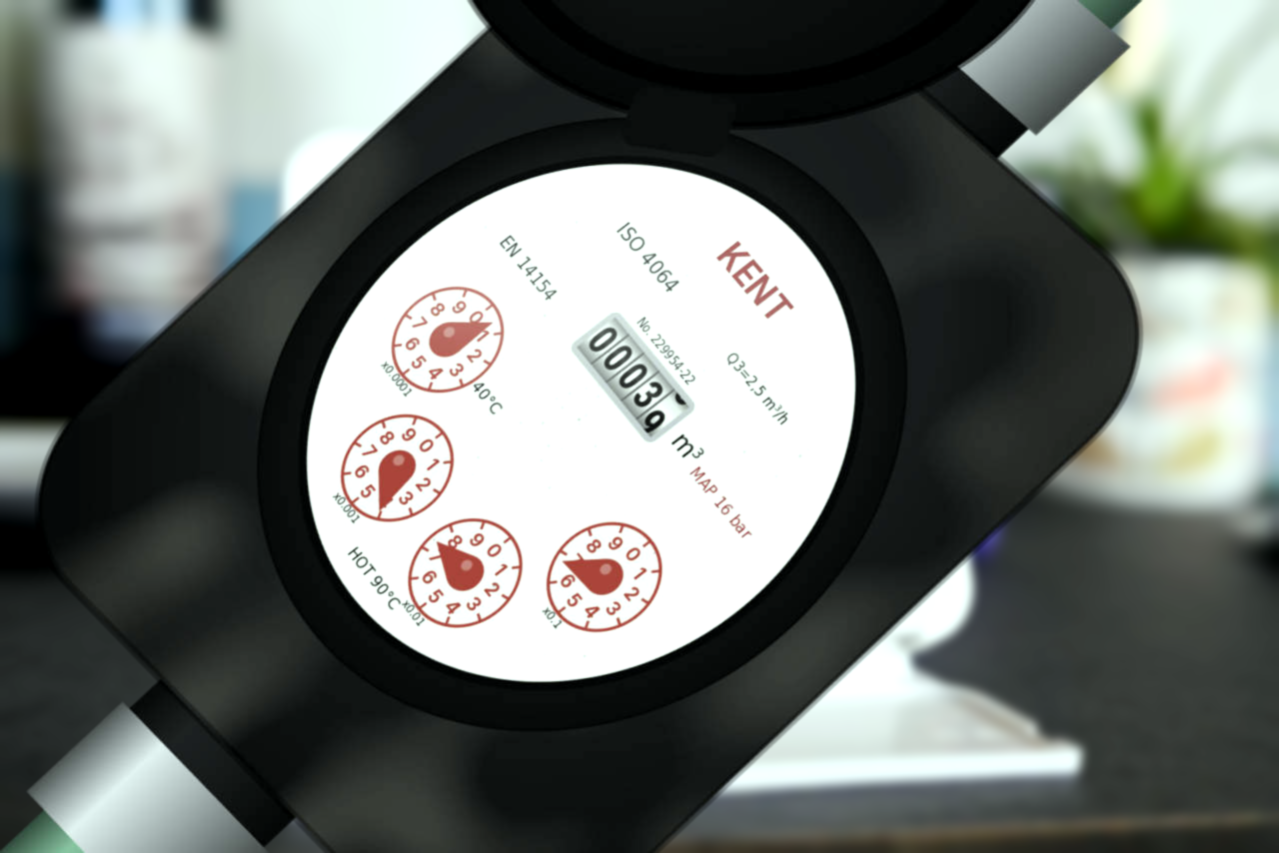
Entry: 38.6740 (m³)
